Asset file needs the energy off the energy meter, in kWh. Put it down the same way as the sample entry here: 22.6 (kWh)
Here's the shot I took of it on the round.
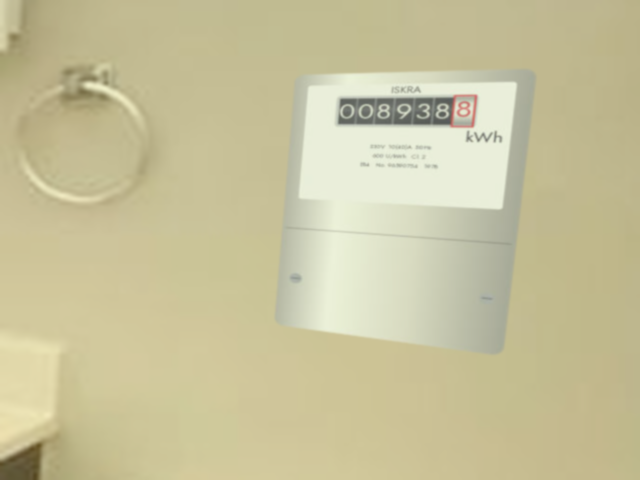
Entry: 8938.8 (kWh)
